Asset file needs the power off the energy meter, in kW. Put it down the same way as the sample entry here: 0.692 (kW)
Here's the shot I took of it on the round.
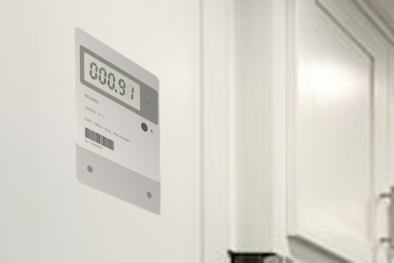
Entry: 0.91 (kW)
